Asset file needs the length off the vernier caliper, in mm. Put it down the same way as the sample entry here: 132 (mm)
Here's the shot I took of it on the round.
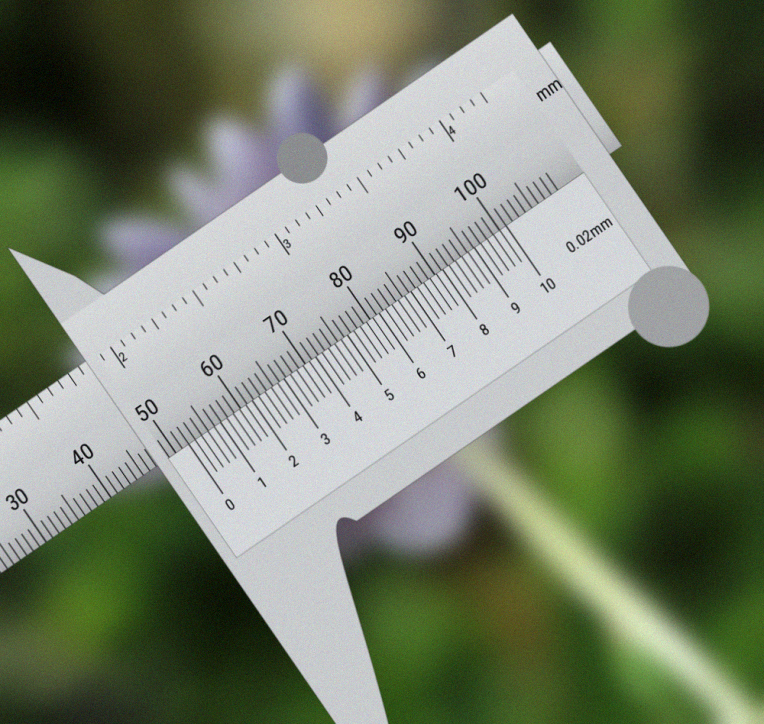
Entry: 52.0 (mm)
